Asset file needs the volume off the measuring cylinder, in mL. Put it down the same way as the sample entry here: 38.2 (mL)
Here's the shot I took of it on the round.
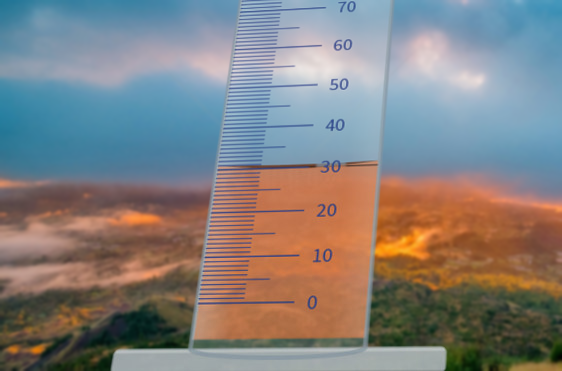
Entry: 30 (mL)
